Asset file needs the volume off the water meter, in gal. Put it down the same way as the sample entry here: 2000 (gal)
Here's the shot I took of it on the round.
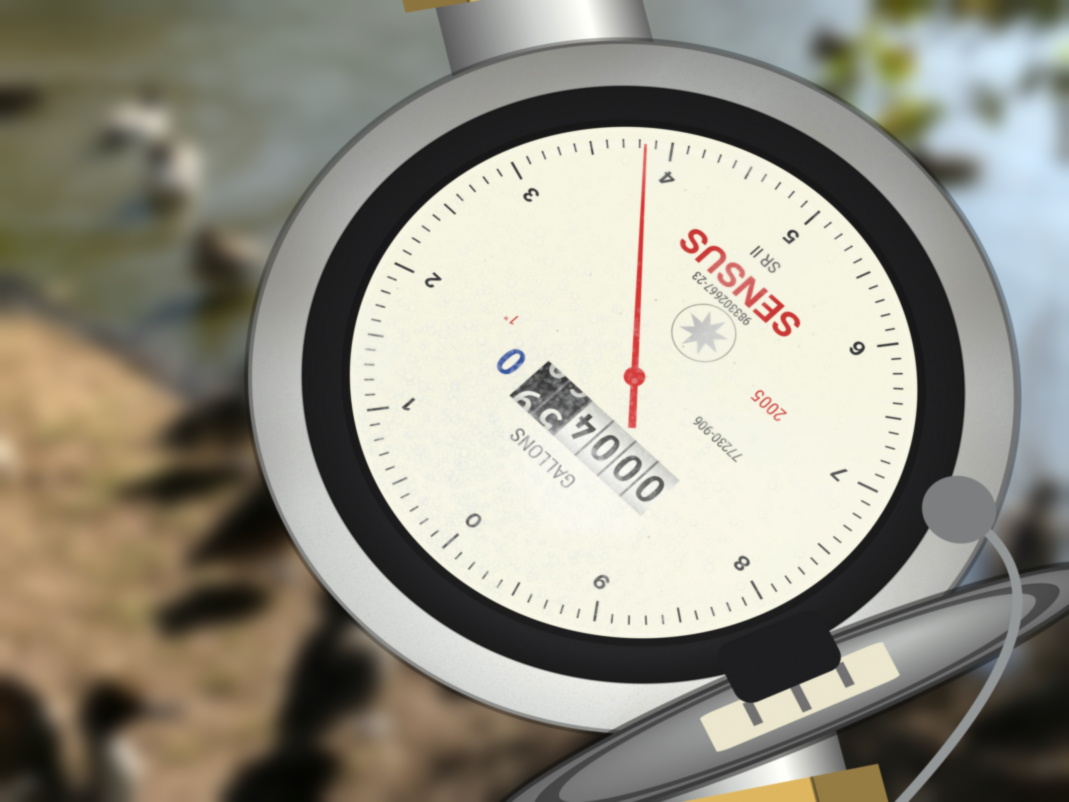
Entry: 4593.8 (gal)
